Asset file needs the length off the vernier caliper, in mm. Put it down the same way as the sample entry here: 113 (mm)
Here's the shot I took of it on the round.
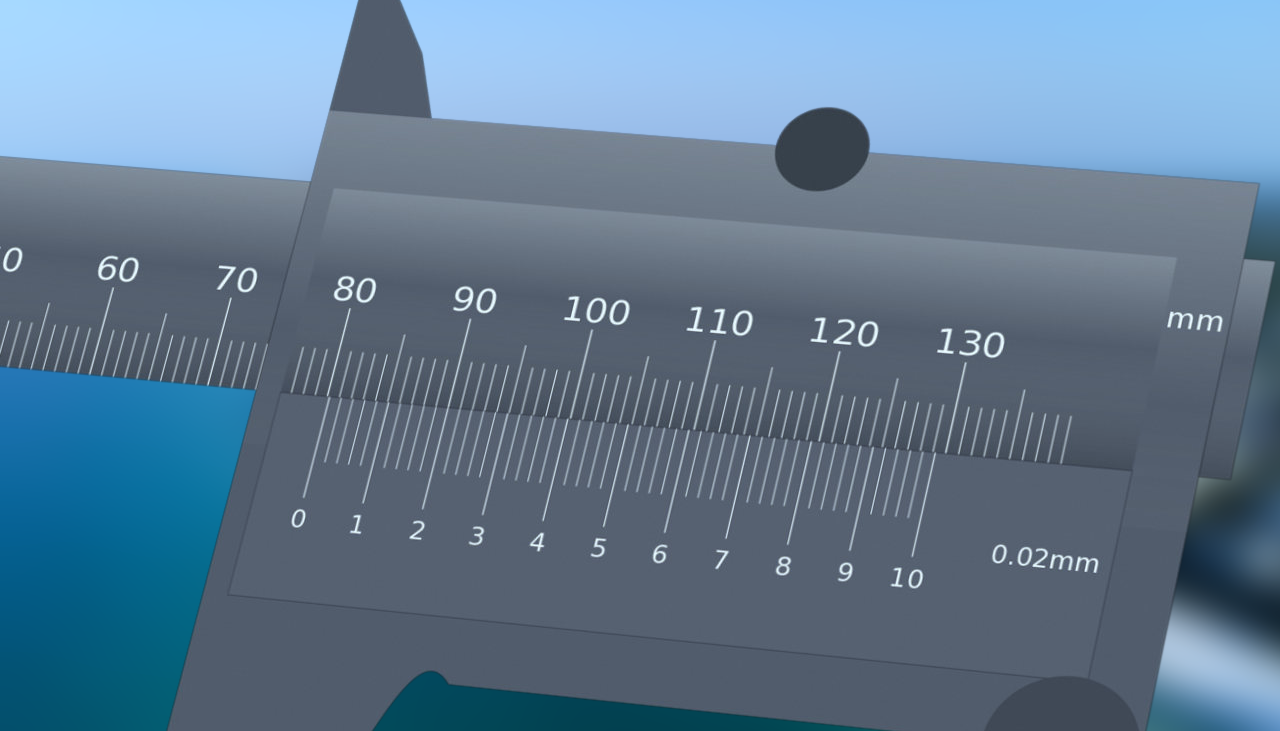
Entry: 80.2 (mm)
